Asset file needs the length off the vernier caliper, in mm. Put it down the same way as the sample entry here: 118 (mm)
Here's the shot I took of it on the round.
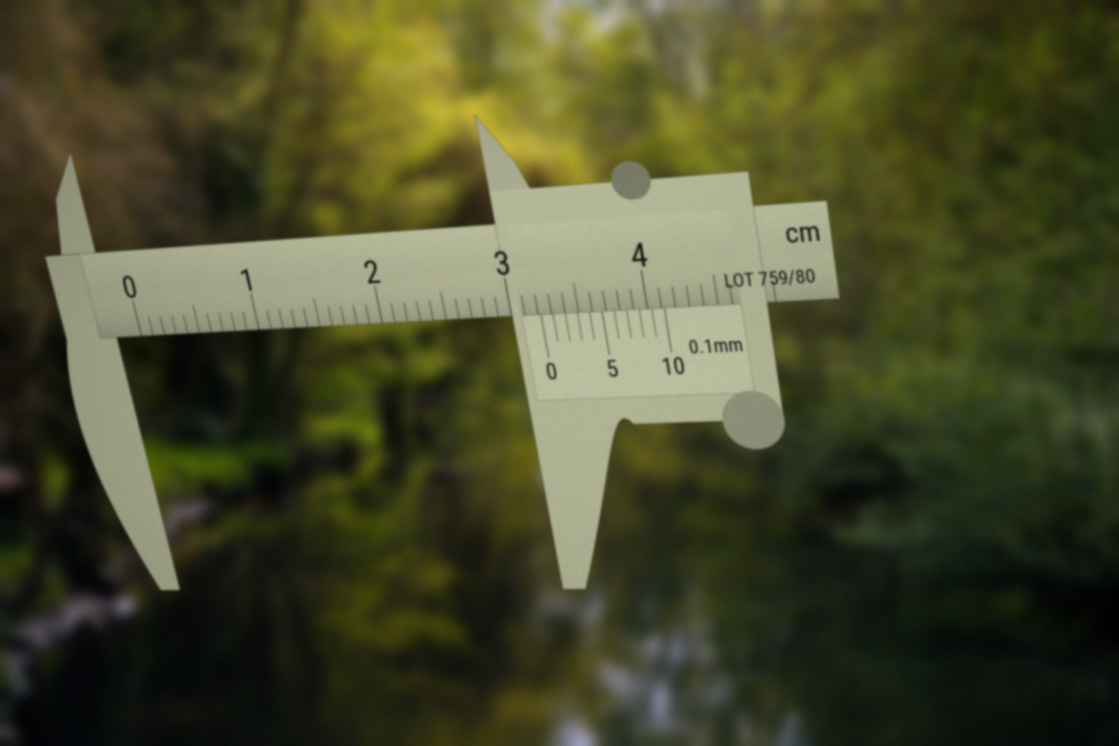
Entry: 32.2 (mm)
